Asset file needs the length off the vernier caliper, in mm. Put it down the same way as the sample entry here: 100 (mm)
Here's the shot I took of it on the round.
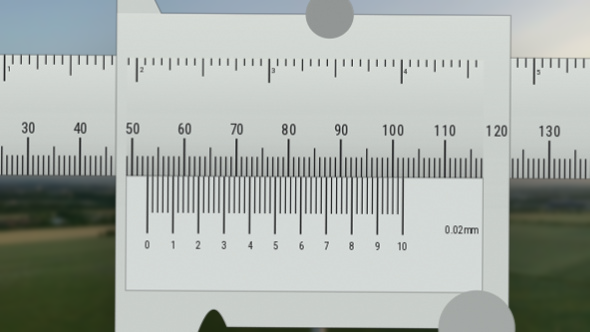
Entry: 53.0 (mm)
